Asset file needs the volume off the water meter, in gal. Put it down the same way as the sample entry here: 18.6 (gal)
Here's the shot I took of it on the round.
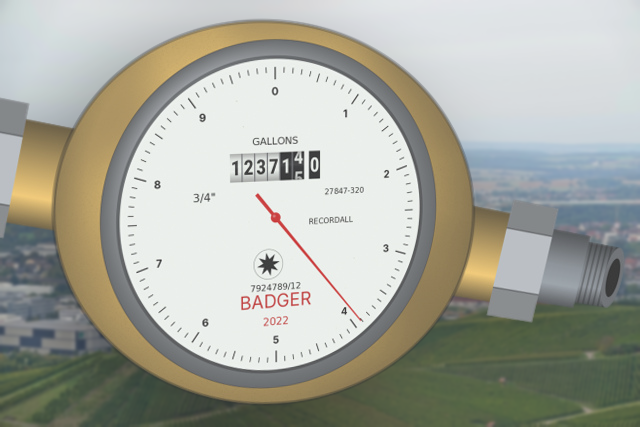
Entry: 1237143.9 (gal)
